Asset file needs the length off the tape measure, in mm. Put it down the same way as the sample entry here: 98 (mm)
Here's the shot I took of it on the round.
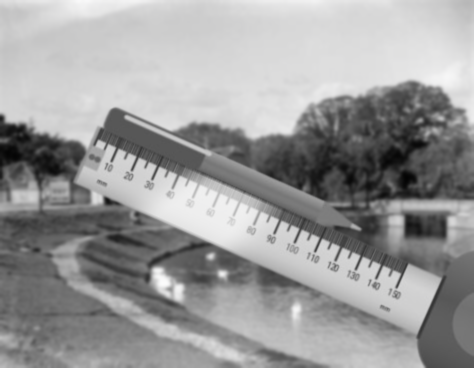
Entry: 125 (mm)
